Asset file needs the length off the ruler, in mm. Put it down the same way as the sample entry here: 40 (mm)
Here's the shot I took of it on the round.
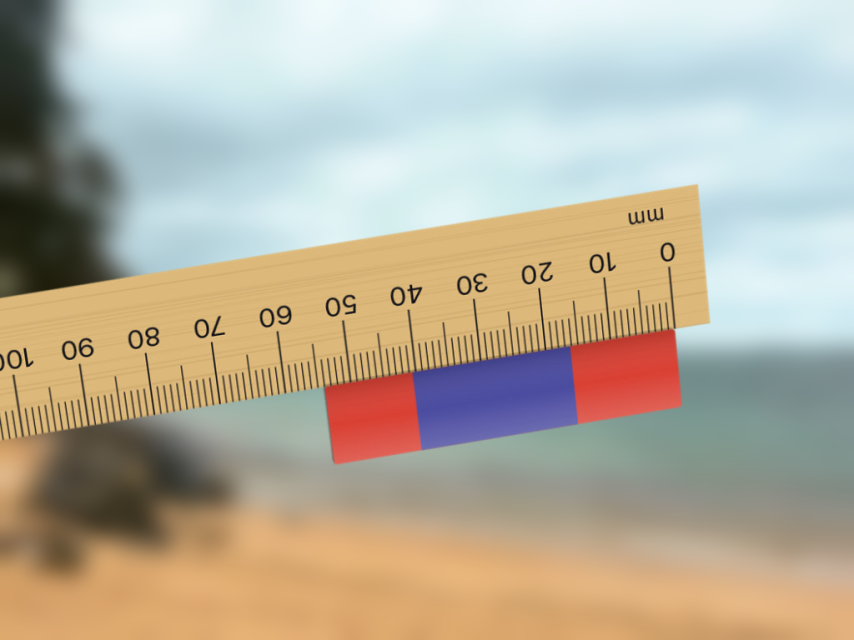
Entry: 54 (mm)
